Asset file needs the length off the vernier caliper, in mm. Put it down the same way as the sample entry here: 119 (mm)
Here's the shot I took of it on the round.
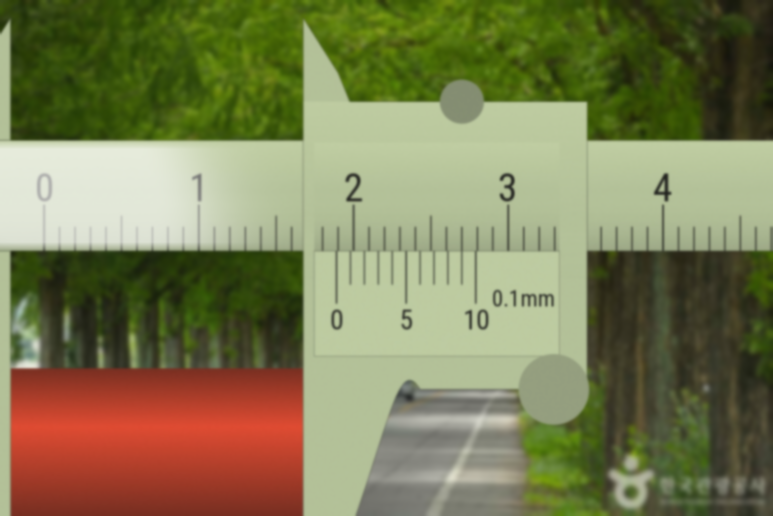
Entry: 18.9 (mm)
